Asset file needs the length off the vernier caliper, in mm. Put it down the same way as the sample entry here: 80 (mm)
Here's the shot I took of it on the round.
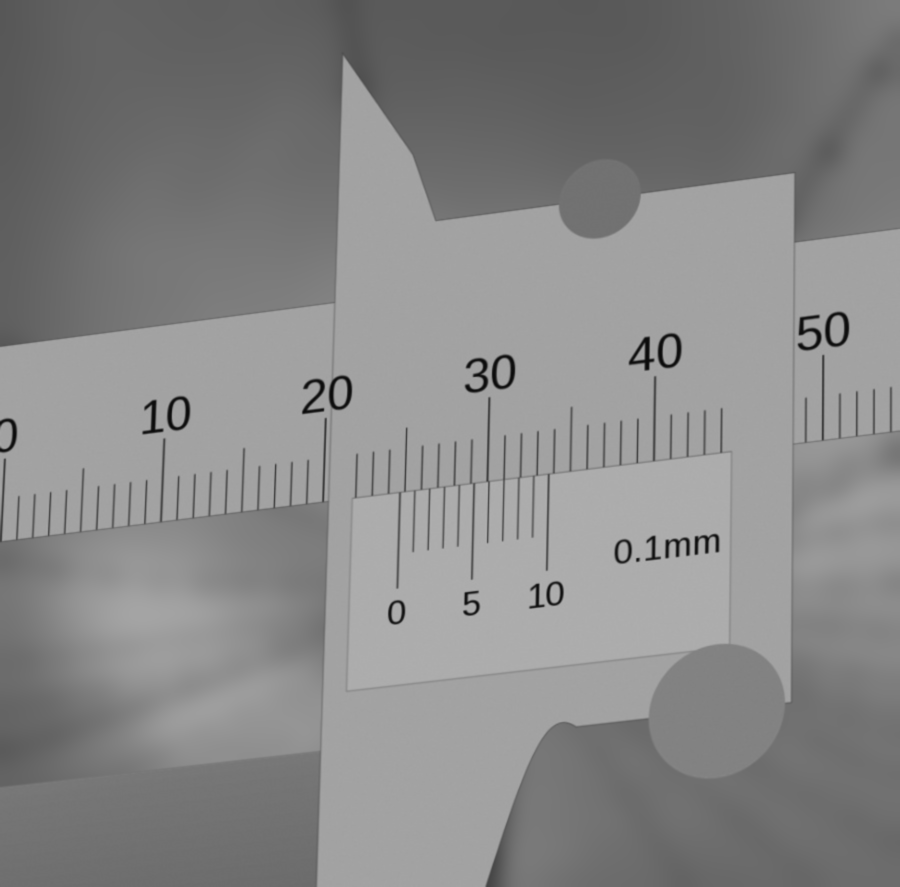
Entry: 24.7 (mm)
